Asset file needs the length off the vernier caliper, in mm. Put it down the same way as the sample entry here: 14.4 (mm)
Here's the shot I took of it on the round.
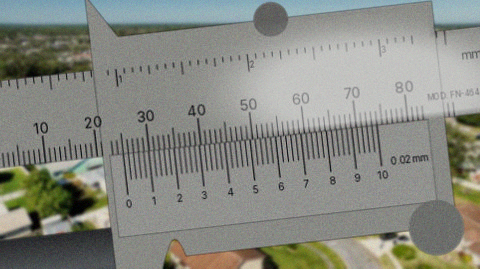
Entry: 25.0 (mm)
